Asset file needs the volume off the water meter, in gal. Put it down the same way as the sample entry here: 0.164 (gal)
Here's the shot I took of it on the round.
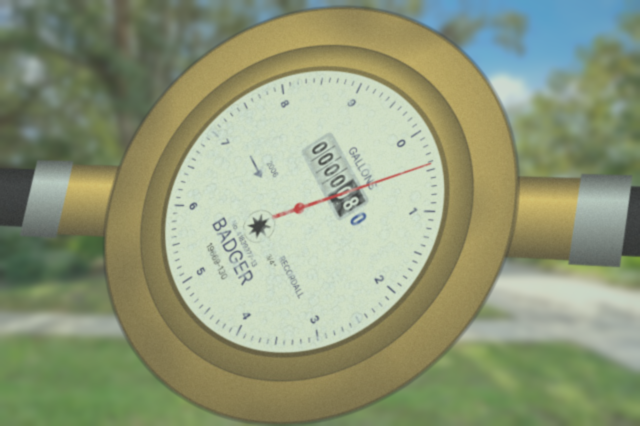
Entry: 80.4 (gal)
